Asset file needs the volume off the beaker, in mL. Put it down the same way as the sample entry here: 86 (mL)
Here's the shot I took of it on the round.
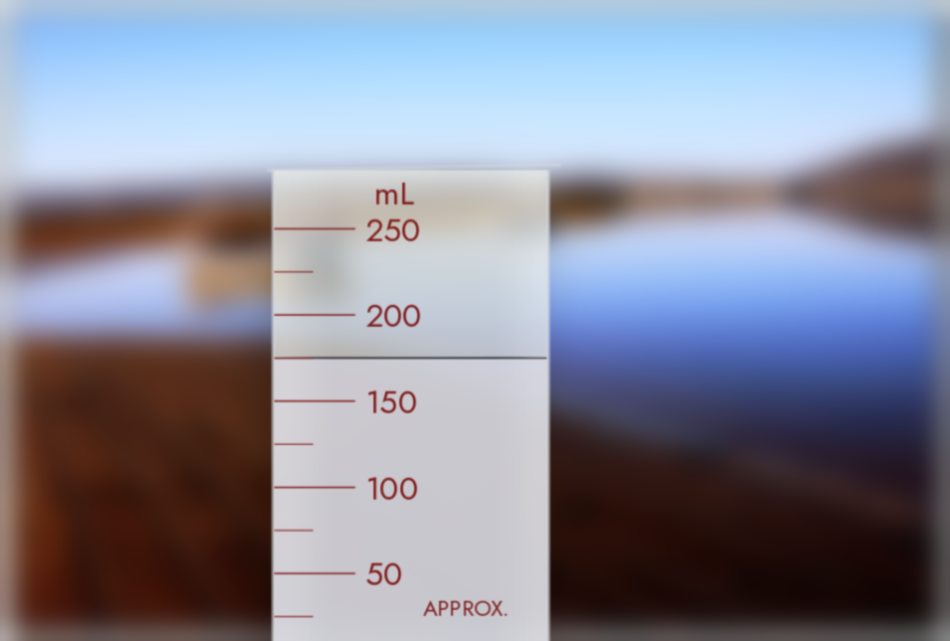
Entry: 175 (mL)
